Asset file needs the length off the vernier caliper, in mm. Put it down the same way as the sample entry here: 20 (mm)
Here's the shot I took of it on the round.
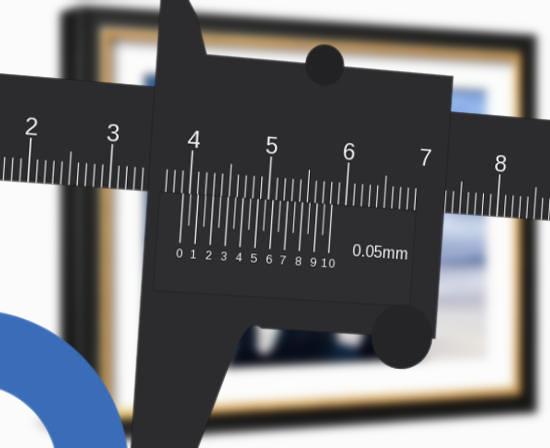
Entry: 39.2 (mm)
